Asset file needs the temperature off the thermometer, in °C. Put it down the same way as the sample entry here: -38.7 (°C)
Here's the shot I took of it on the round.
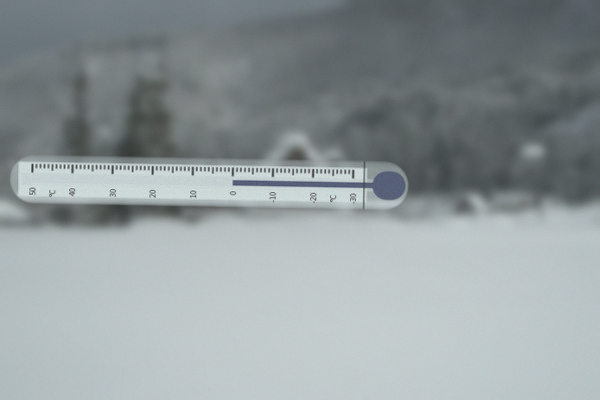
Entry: 0 (°C)
